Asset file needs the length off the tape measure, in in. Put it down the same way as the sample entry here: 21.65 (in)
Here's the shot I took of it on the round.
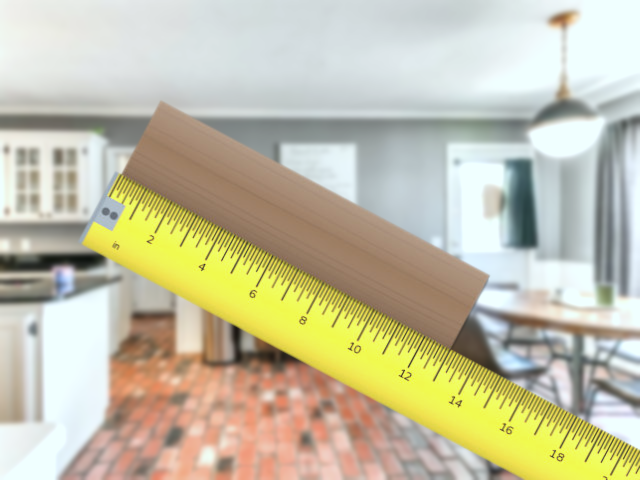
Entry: 13 (in)
